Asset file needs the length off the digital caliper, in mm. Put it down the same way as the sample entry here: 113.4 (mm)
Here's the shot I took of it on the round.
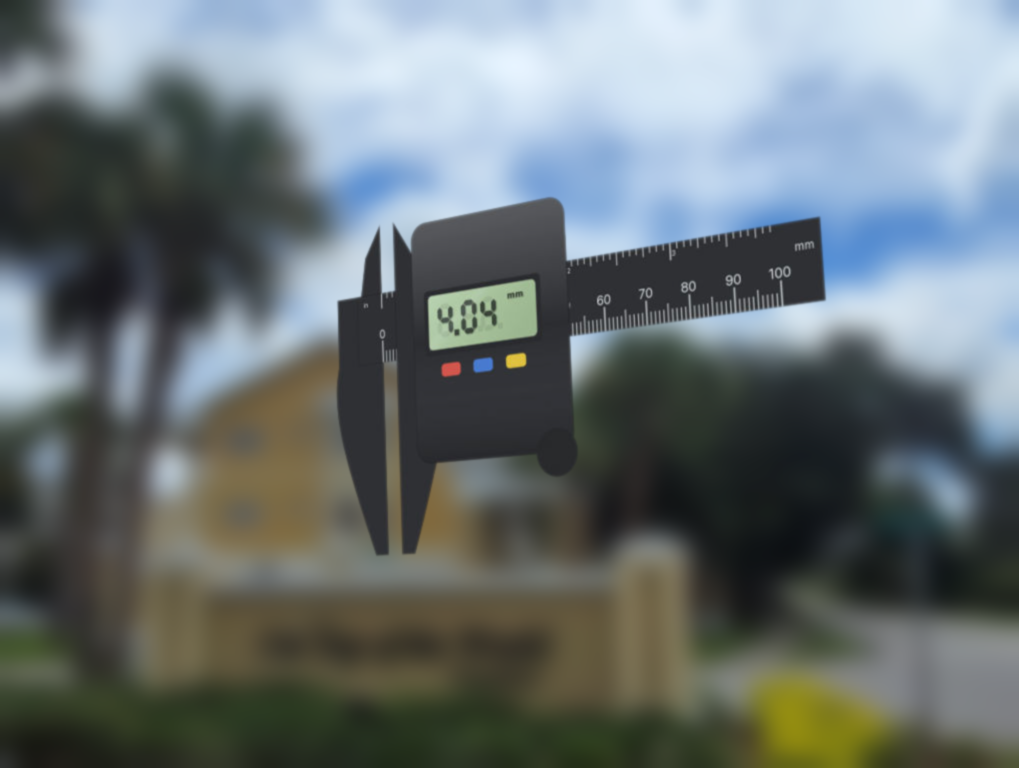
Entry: 4.04 (mm)
